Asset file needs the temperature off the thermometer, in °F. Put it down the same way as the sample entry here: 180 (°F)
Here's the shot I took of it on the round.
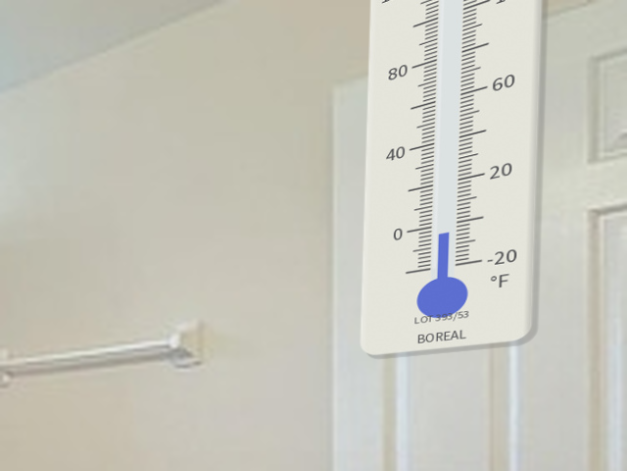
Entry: -4 (°F)
